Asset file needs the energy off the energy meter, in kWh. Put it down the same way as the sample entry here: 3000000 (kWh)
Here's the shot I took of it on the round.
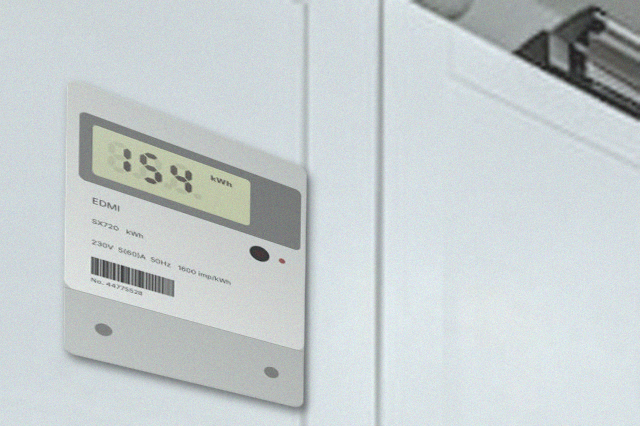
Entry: 154 (kWh)
